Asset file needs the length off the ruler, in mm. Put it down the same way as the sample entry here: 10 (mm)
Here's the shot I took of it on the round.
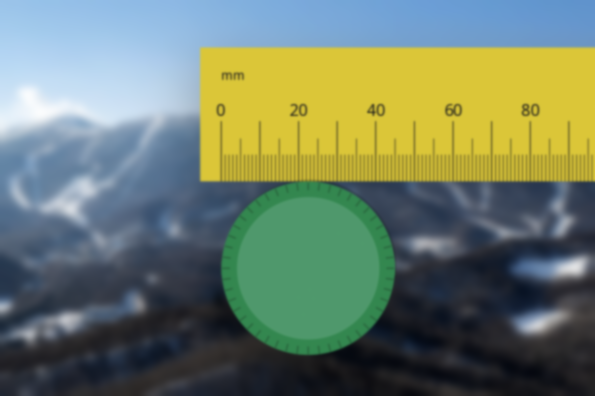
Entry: 45 (mm)
